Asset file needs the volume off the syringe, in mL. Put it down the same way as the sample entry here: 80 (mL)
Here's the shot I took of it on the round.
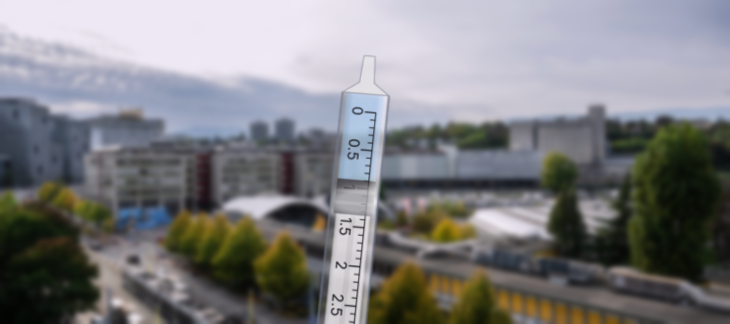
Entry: 0.9 (mL)
